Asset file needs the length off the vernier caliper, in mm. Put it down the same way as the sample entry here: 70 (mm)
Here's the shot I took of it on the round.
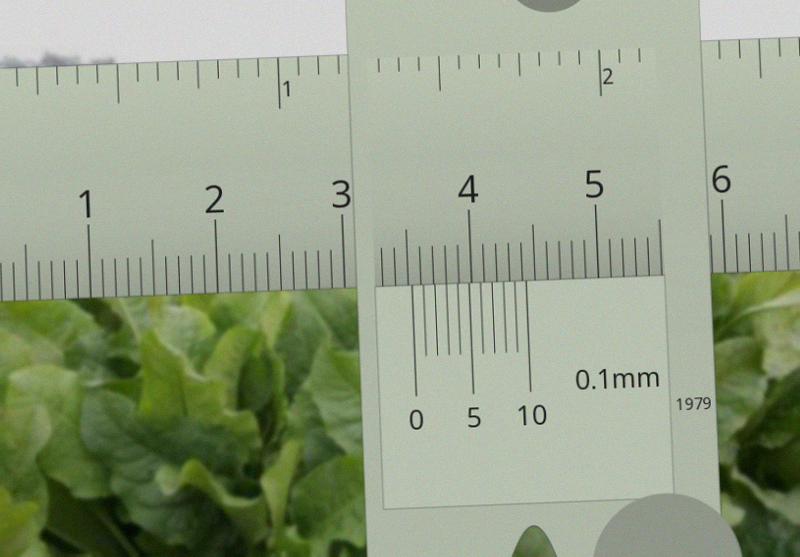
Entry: 35.3 (mm)
